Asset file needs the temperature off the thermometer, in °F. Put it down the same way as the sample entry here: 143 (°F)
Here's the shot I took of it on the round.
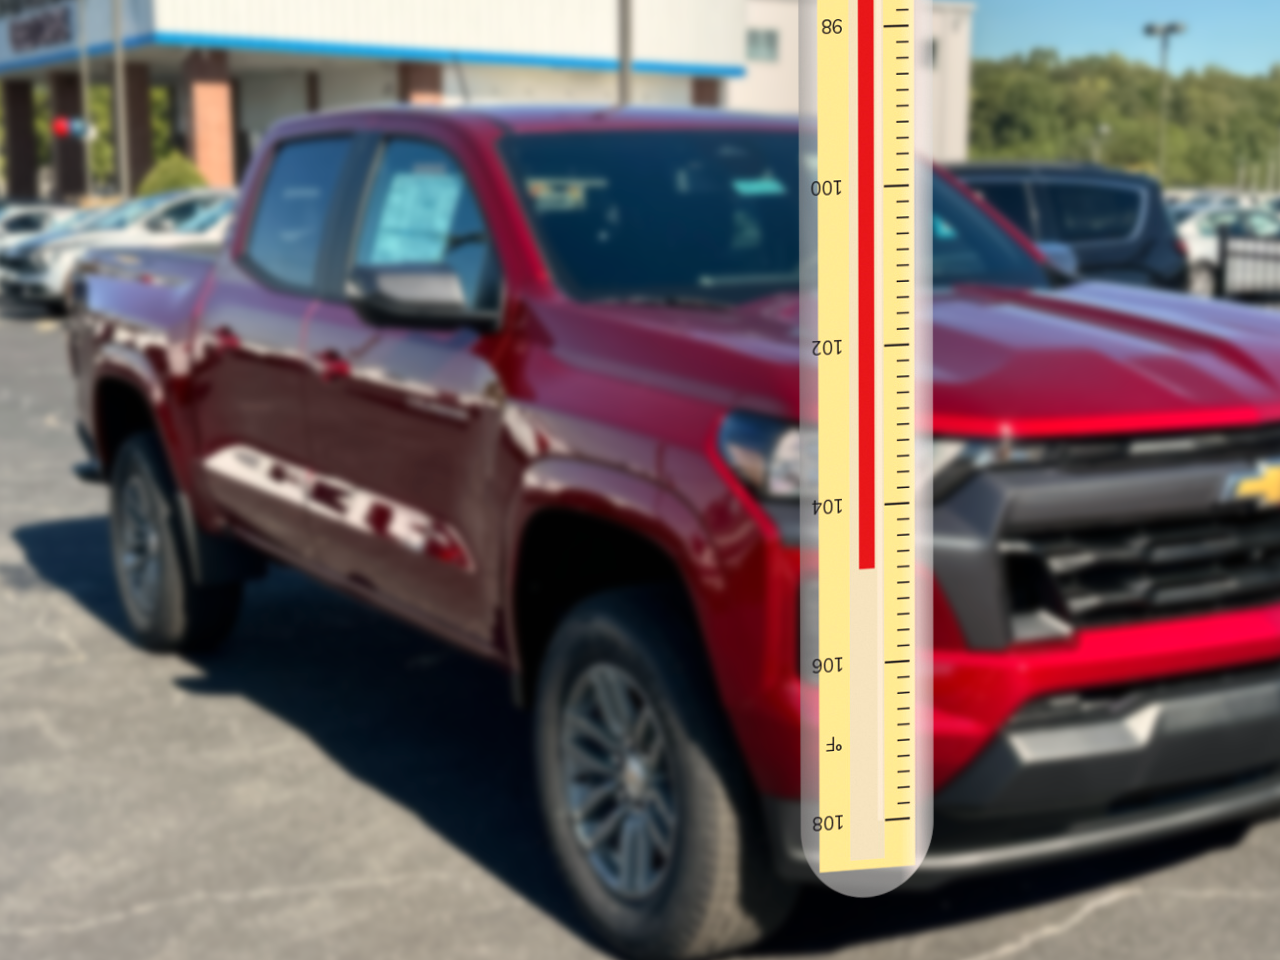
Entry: 104.8 (°F)
